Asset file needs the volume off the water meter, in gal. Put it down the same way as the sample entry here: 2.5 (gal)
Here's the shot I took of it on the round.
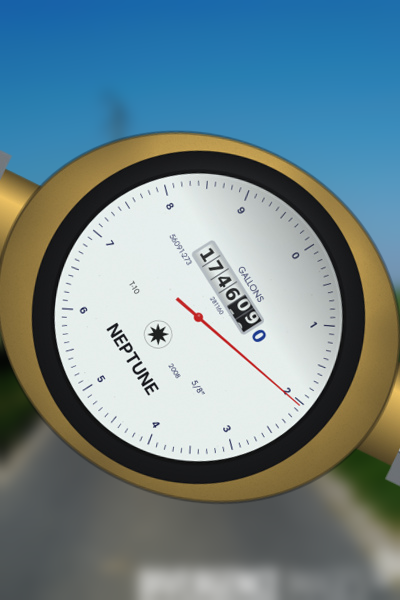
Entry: 1746092.0 (gal)
